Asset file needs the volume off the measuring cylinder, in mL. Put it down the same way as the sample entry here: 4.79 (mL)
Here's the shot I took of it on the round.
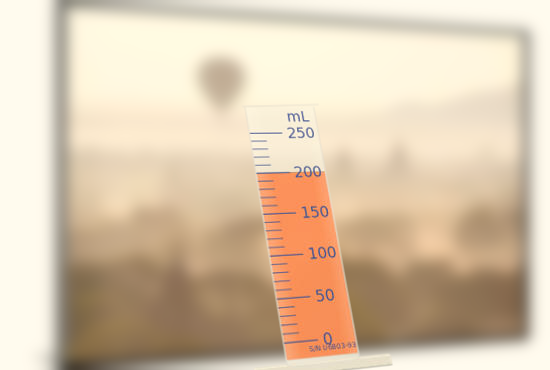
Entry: 200 (mL)
